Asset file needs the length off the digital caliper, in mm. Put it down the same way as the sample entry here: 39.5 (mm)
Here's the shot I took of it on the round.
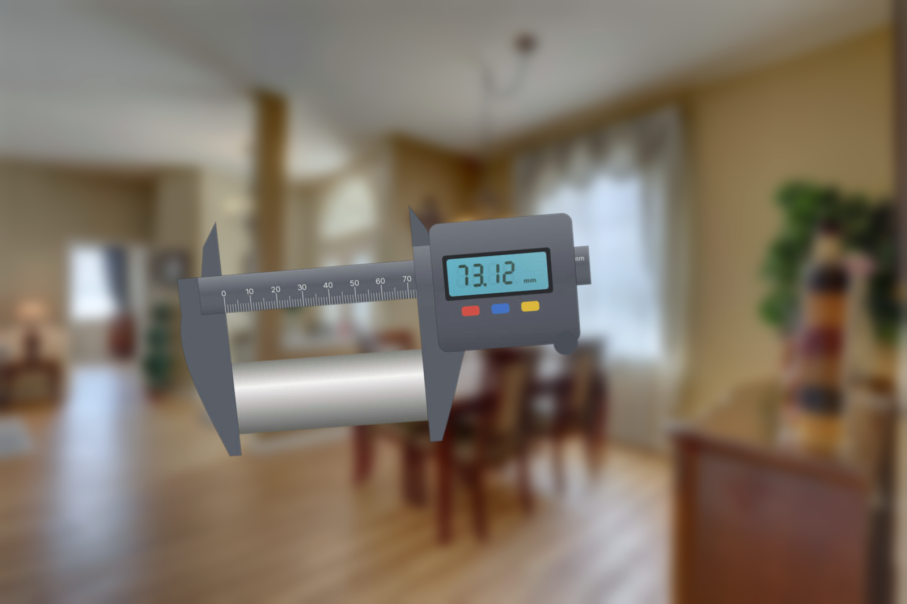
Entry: 73.12 (mm)
